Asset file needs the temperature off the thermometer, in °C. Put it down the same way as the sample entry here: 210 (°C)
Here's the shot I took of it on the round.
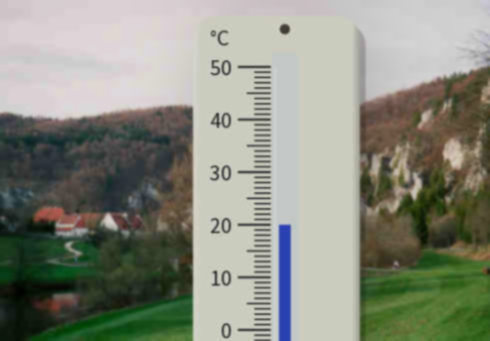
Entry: 20 (°C)
